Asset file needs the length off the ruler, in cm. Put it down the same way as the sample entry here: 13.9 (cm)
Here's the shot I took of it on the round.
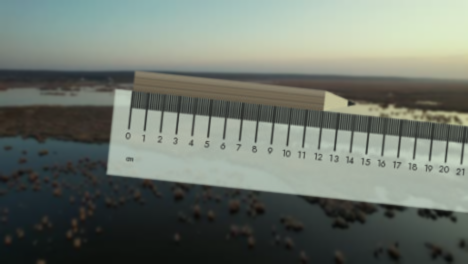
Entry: 14 (cm)
